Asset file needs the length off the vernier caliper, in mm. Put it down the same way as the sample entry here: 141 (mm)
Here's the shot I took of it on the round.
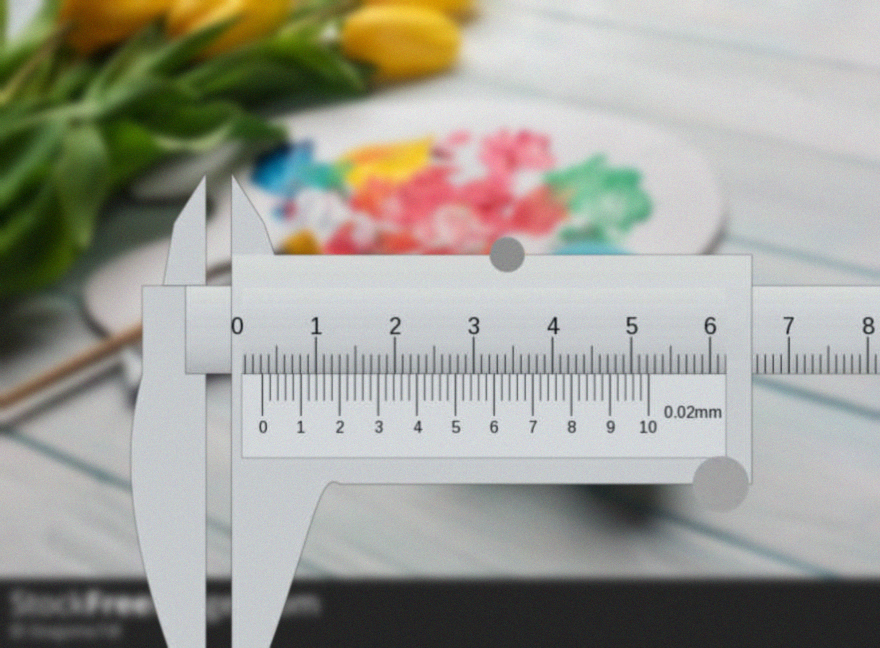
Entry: 3.2 (mm)
